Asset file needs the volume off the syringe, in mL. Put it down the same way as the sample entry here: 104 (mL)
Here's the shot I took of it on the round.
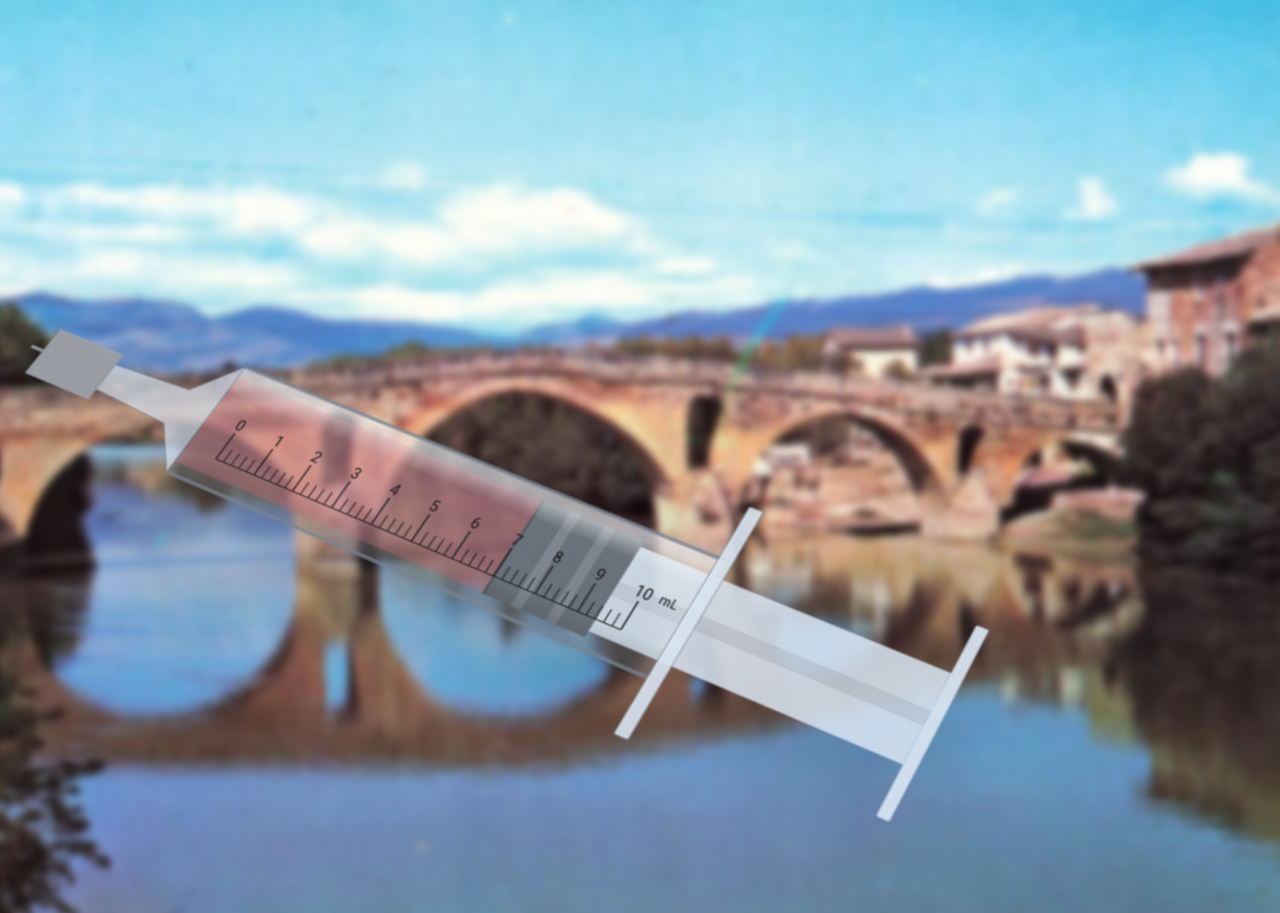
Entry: 7 (mL)
